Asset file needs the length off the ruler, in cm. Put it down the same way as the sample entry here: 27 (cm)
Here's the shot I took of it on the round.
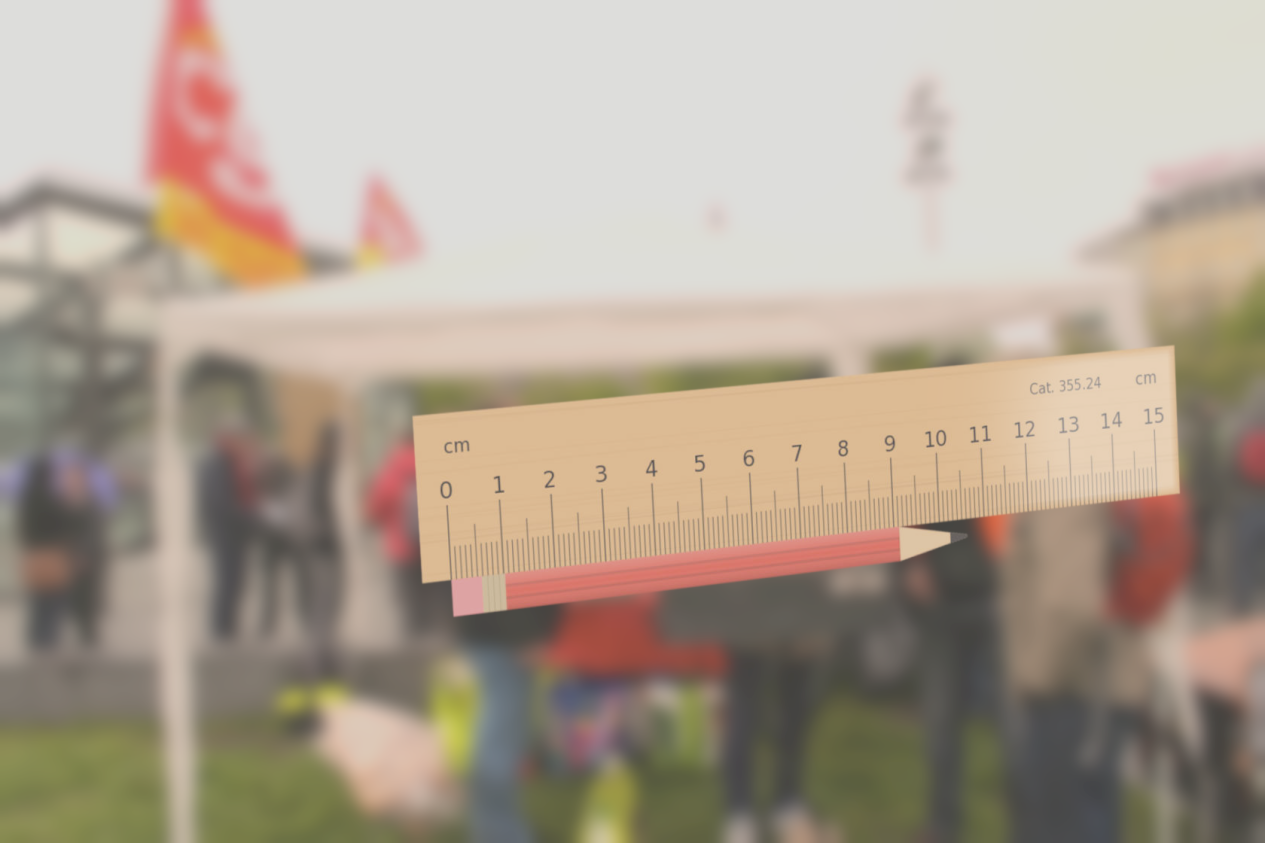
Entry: 10.6 (cm)
